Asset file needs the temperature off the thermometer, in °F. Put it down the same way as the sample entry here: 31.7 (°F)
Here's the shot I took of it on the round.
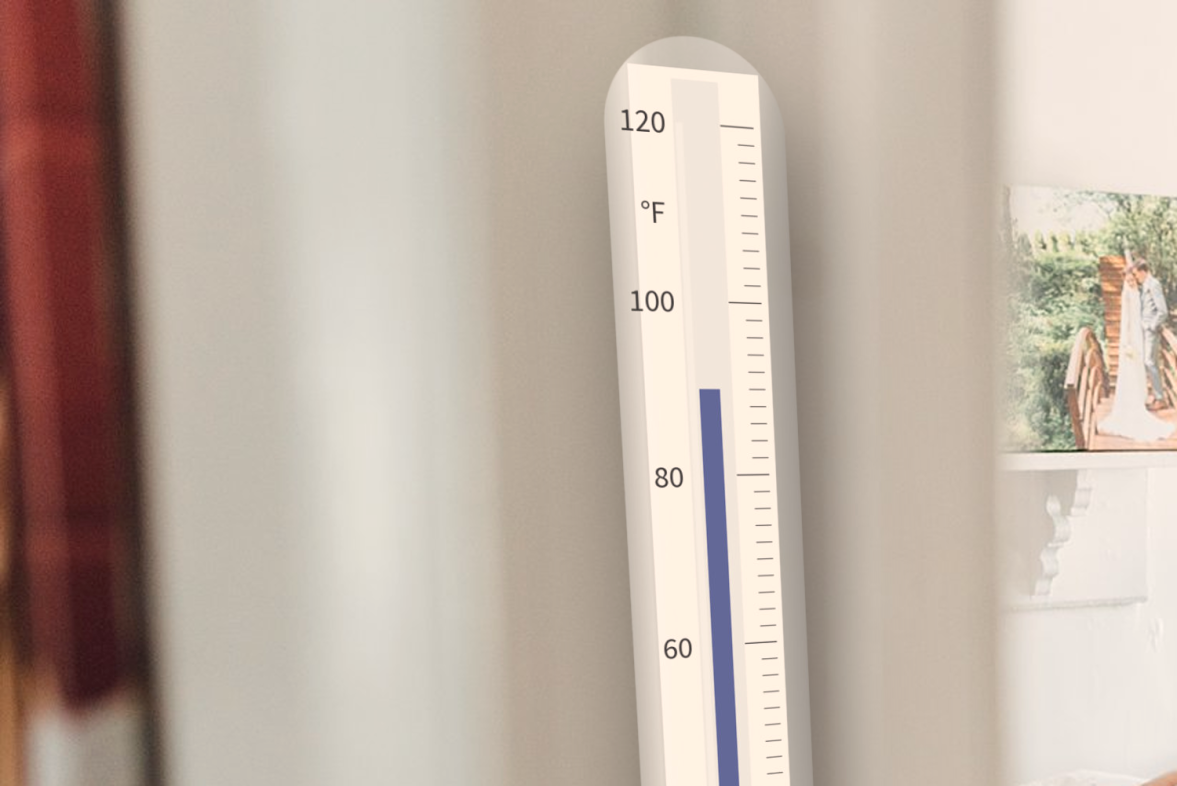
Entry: 90 (°F)
